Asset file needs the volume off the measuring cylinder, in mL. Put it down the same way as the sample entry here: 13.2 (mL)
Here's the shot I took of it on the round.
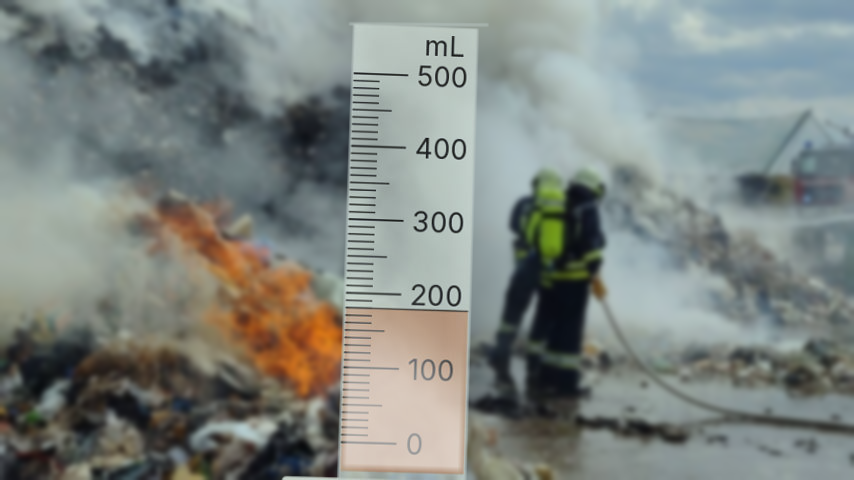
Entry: 180 (mL)
